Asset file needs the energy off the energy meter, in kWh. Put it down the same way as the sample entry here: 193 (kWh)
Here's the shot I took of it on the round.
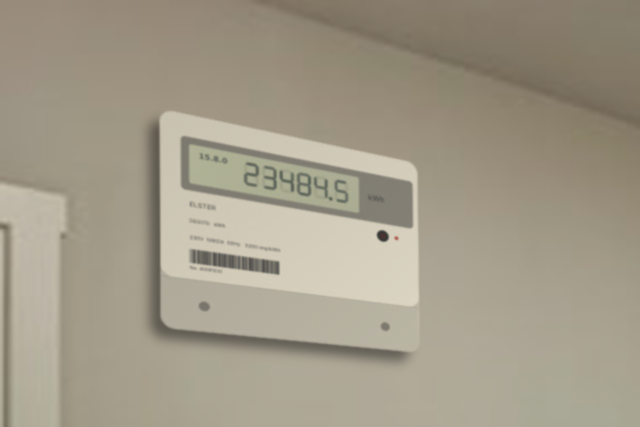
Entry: 23484.5 (kWh)
